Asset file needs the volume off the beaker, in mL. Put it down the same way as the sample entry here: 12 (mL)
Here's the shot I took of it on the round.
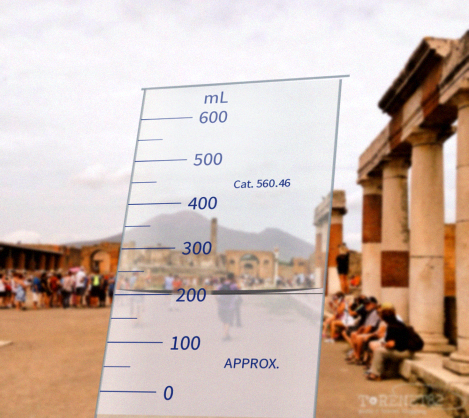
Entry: 200 (mL)
